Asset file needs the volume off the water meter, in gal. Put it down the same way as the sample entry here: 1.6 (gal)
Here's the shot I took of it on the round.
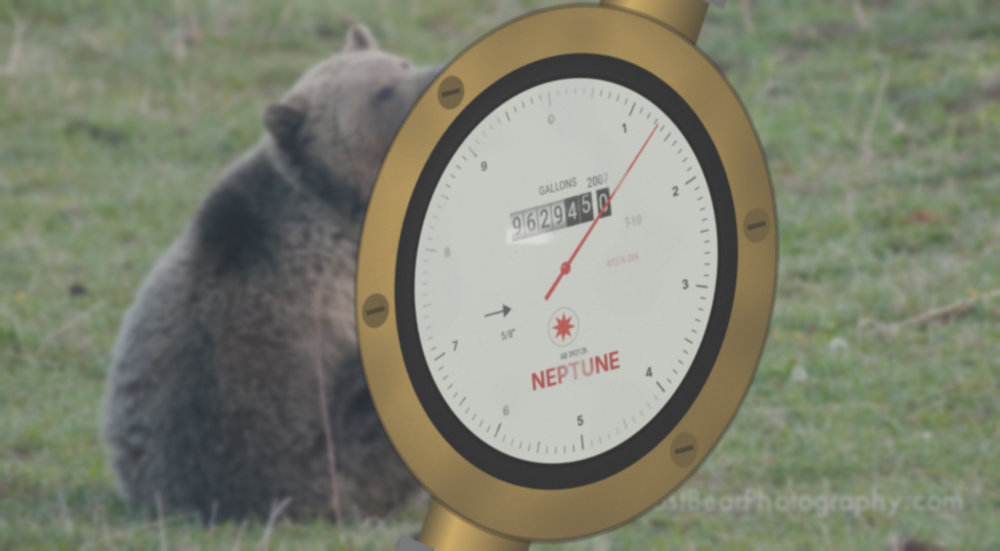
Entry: 9629451.3 (gal)
